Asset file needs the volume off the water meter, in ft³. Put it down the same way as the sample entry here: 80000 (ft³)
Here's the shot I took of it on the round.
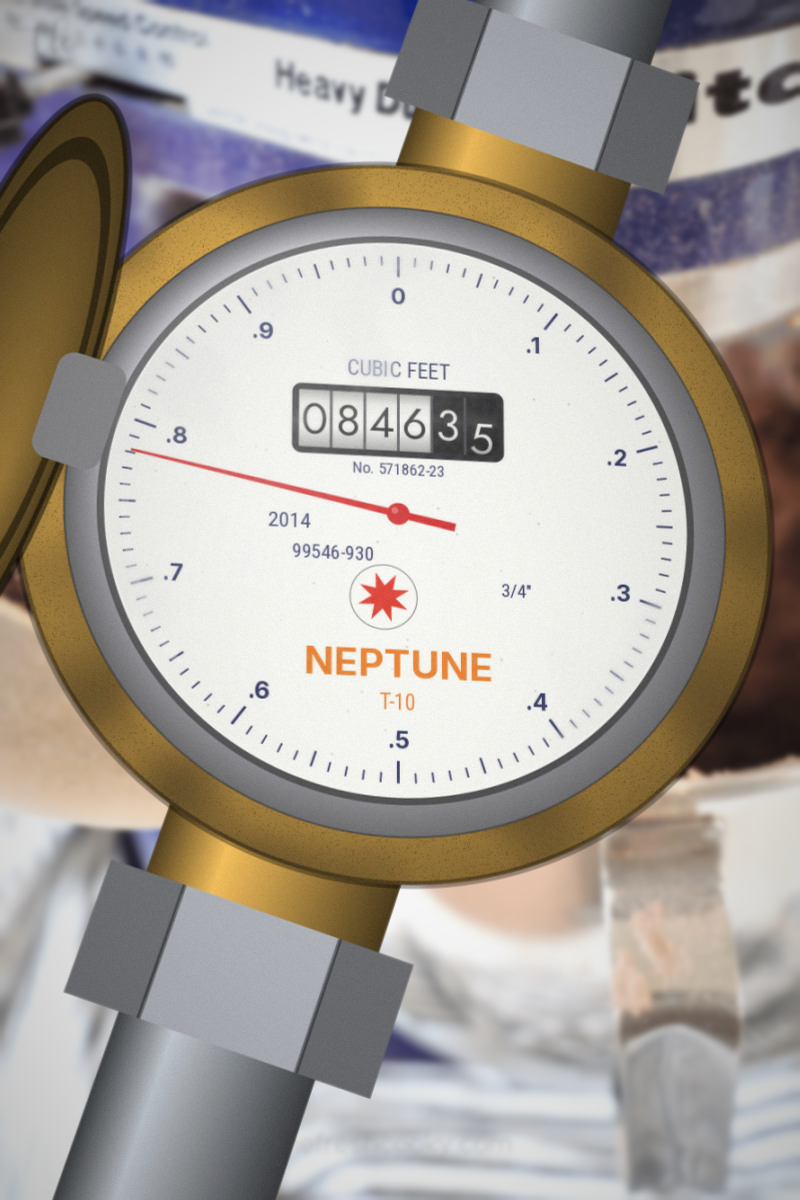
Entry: 84634.78 (ft³)
